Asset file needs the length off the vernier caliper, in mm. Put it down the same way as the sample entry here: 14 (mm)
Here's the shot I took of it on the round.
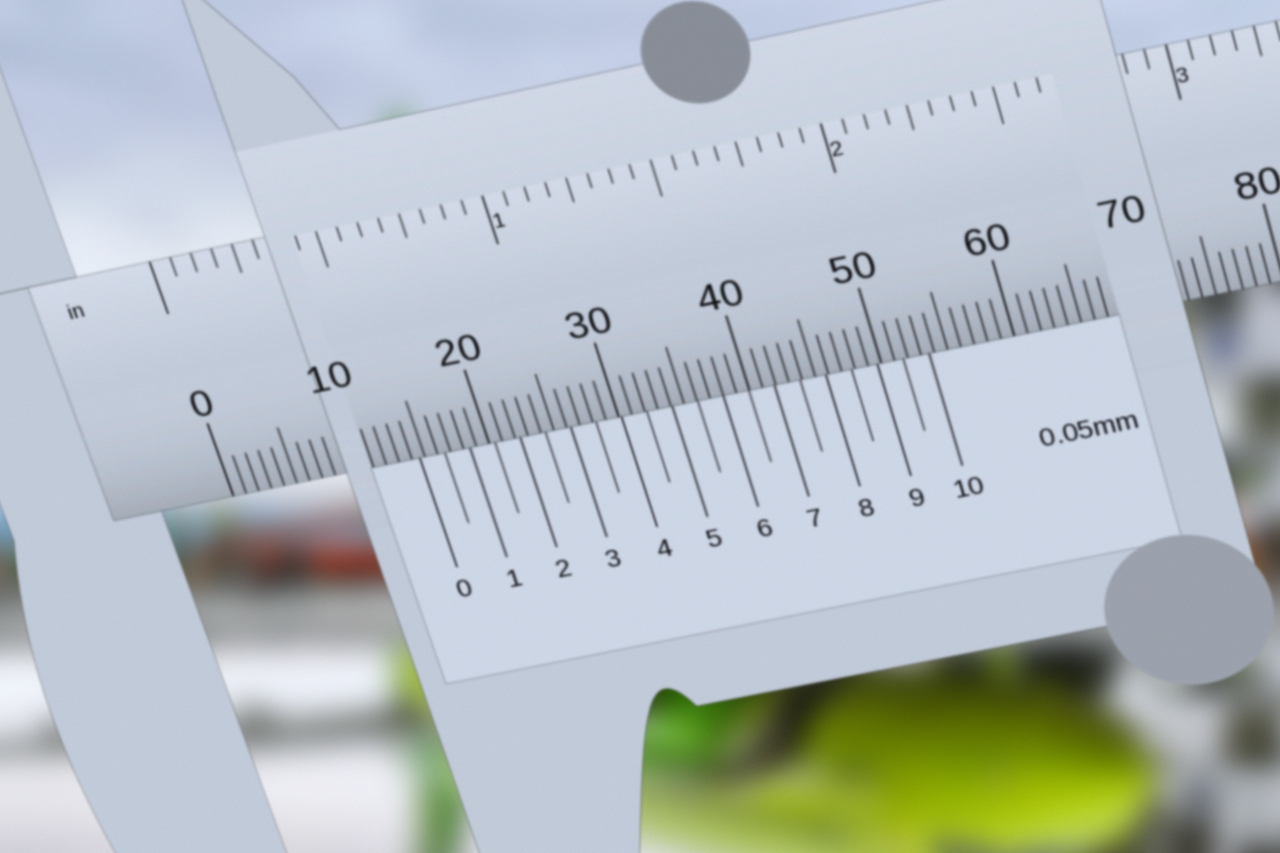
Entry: 14.6 (mm)
